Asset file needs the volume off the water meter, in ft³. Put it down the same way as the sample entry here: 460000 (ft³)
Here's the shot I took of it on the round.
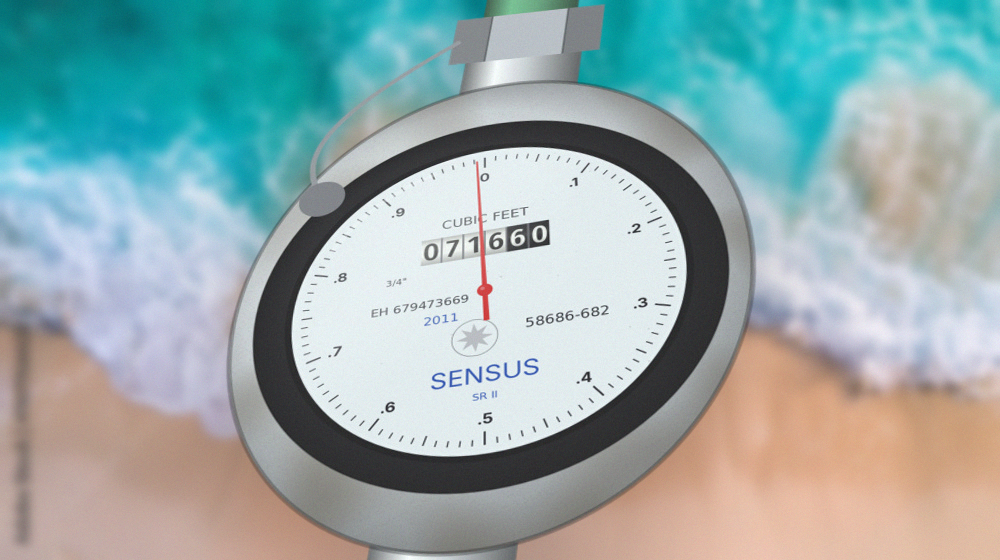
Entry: 71659.99 (ft³)
